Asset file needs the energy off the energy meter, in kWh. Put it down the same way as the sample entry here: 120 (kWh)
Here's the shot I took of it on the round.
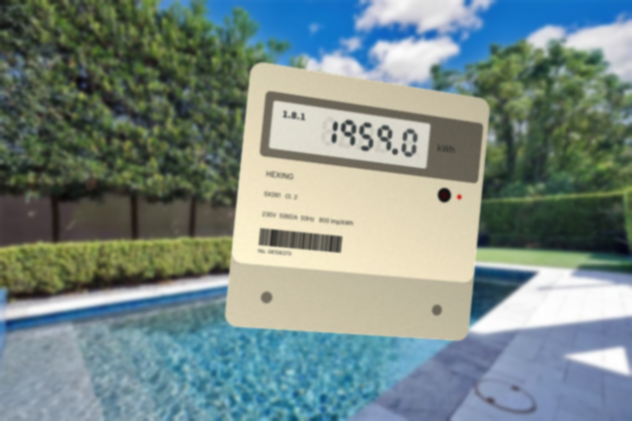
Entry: 1959.0 (kWh)
